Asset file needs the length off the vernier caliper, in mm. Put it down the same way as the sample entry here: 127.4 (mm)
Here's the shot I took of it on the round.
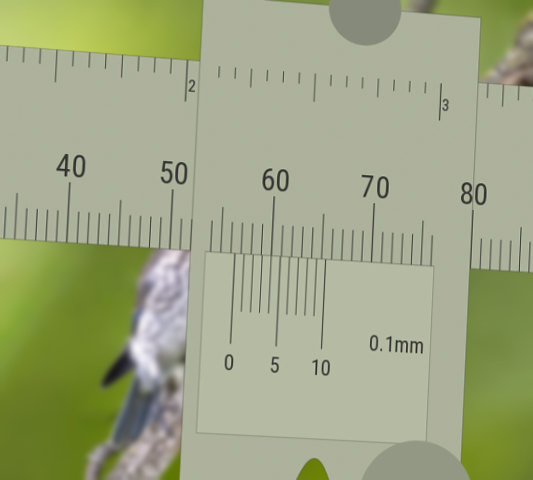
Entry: 56.4 (mm)
